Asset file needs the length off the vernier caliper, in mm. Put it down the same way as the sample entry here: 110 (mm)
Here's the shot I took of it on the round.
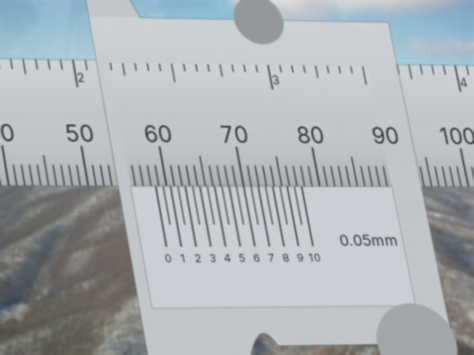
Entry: 58.6 (mm)
